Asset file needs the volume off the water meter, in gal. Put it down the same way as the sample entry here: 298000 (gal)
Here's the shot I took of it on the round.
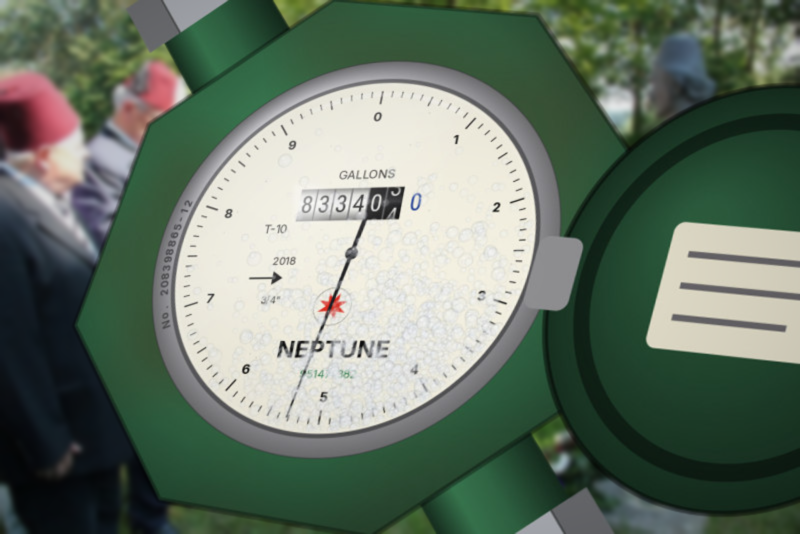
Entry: 8334035.3 (gal)
